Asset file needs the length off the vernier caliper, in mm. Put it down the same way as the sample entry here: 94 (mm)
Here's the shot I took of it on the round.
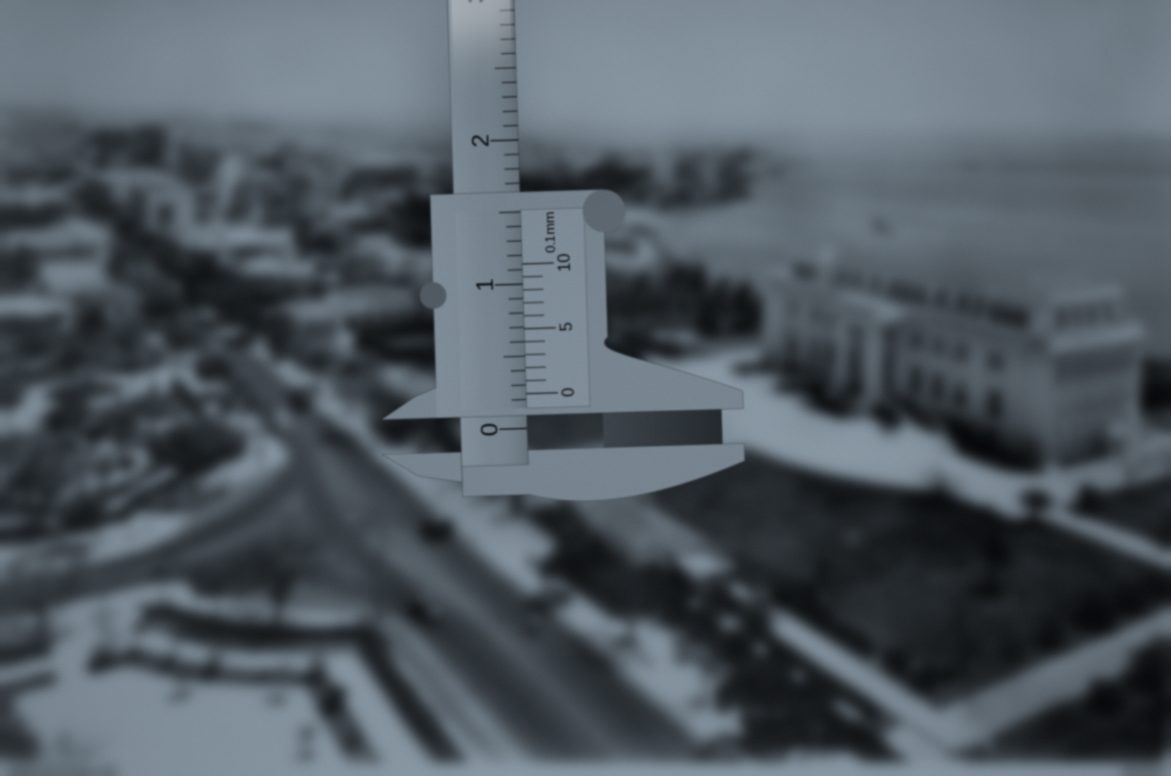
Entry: 2.4 (mm)
